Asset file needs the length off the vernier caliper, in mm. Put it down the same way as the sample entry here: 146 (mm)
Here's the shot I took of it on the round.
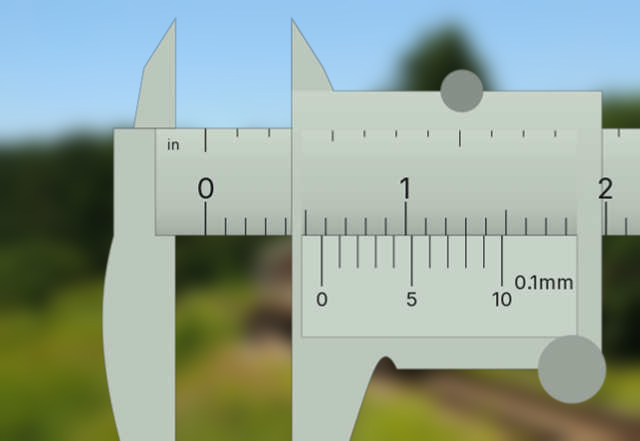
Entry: 5.8 (mm)
